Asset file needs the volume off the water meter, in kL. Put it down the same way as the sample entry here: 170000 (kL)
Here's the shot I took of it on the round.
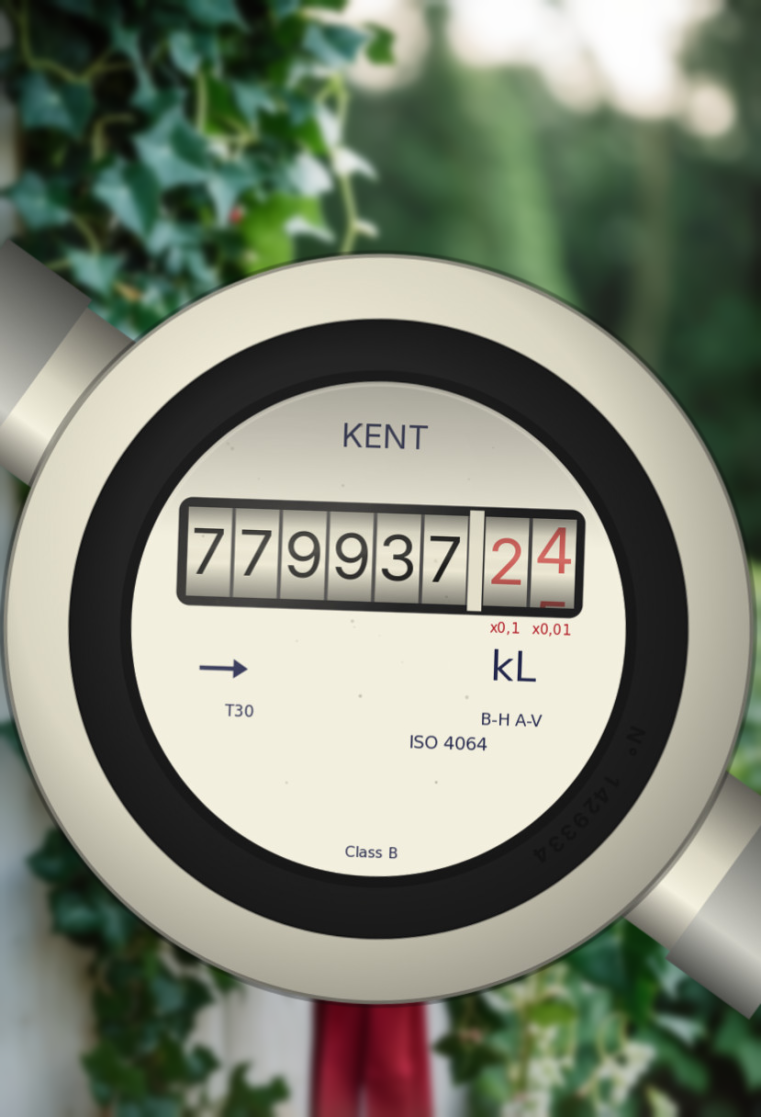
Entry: 779937.24 (kL)
